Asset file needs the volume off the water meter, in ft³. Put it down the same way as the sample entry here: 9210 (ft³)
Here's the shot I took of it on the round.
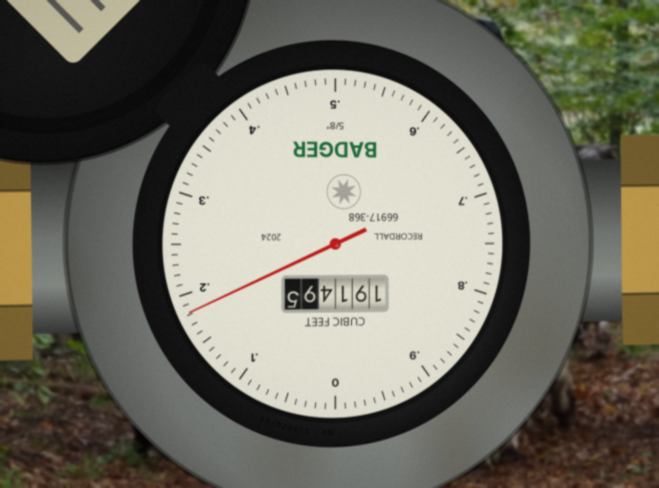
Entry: 191495.18 (ft³)
